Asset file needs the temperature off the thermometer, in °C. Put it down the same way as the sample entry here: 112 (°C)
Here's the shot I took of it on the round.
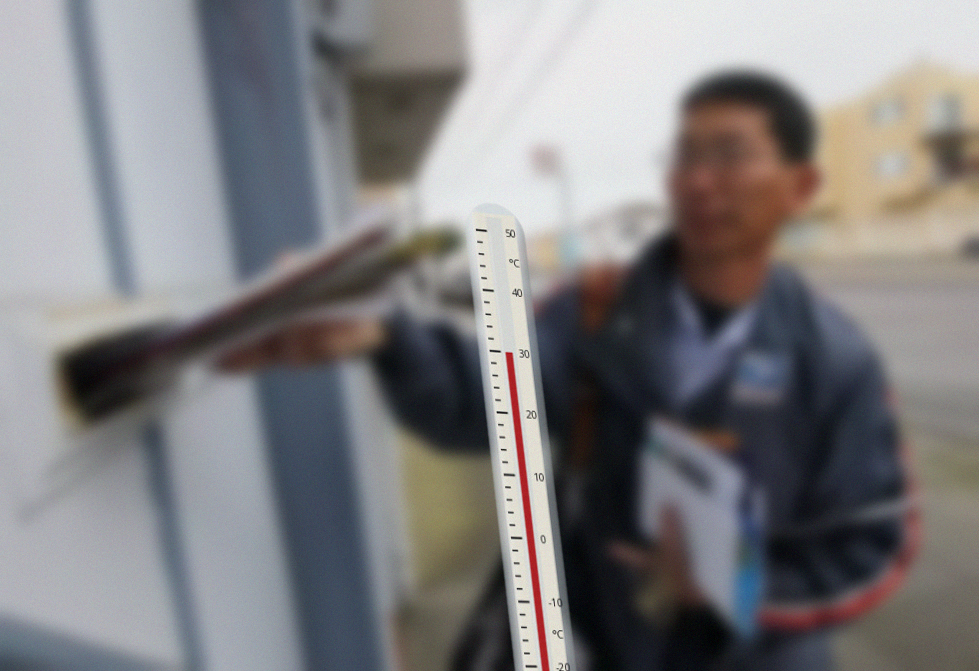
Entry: 30 (°C)
